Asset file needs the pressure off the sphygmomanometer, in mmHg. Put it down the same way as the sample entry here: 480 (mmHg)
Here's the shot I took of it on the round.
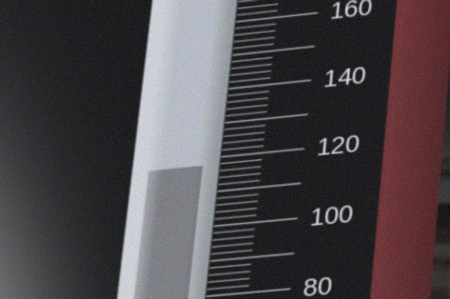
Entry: 118 (mmHg)
